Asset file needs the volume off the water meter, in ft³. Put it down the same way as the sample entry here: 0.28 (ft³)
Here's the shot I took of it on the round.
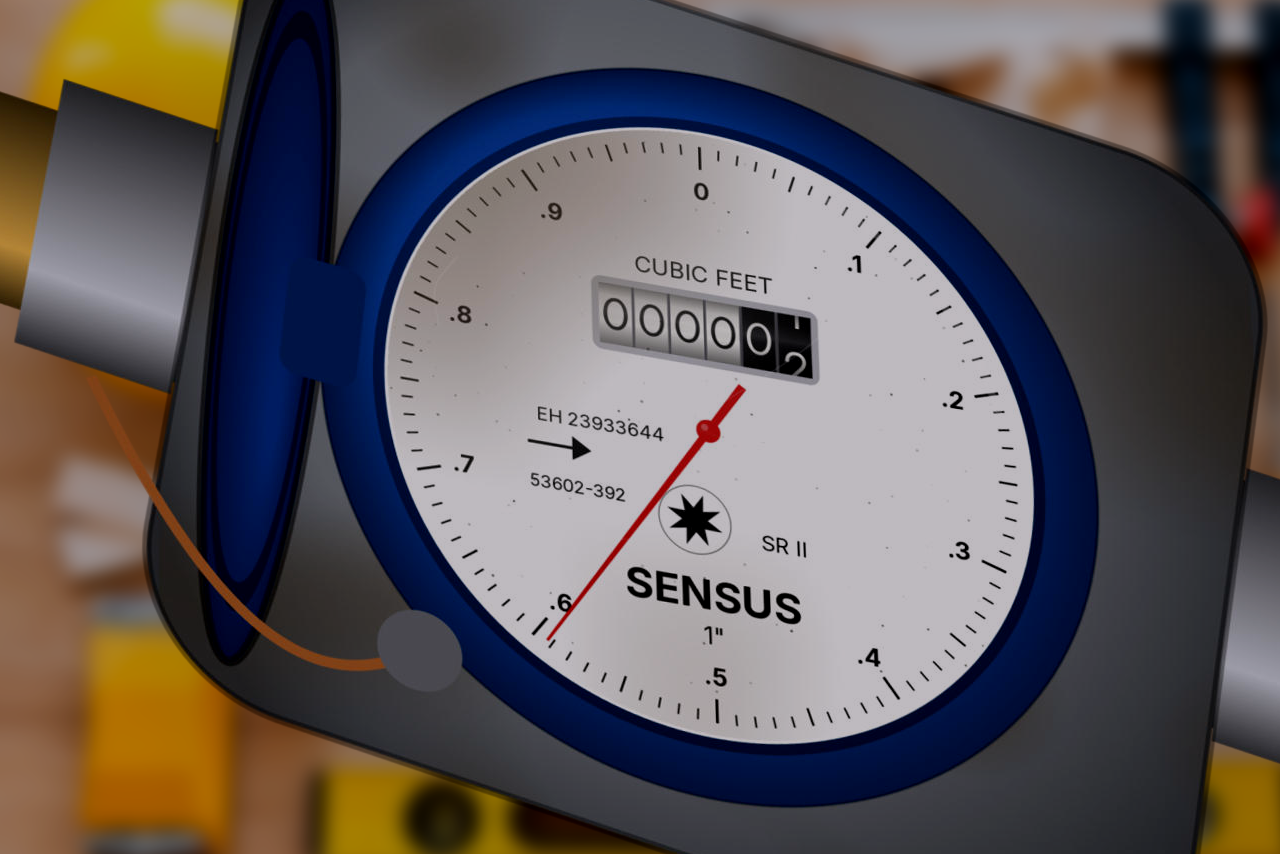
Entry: 1.59 (ft³)
